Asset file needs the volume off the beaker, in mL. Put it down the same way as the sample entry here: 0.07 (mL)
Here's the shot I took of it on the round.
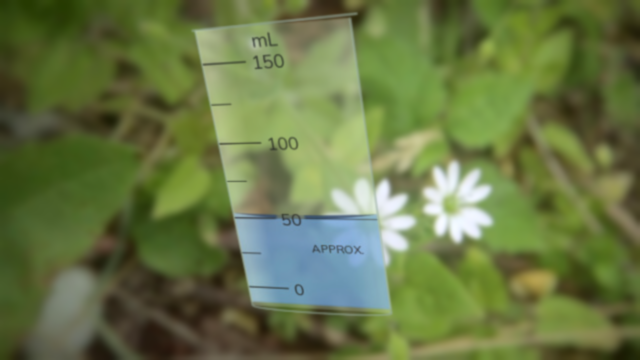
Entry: 50 (mL)
